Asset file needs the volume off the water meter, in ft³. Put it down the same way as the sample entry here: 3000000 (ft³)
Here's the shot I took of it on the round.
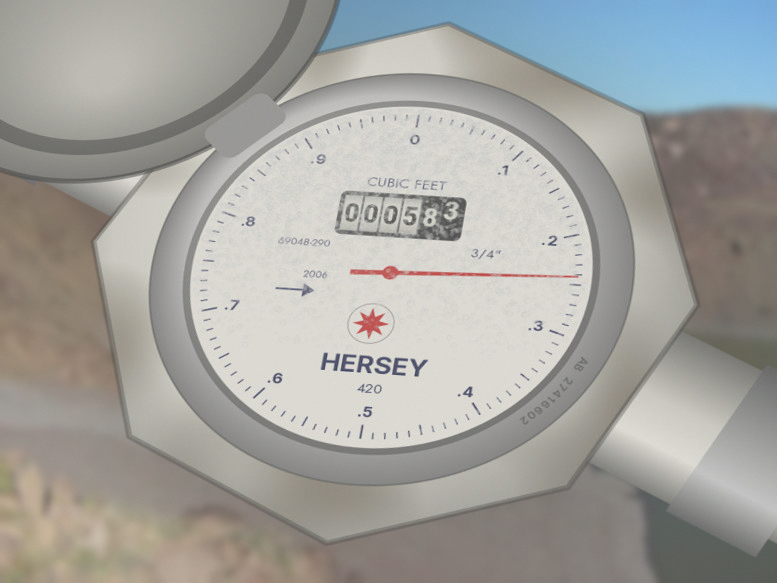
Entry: 583.24 (ft³)
